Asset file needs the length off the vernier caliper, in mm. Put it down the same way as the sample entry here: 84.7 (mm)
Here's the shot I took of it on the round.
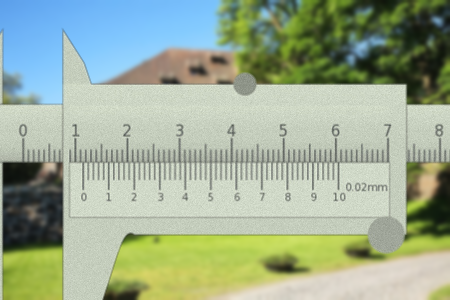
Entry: 11.5 (mm)
